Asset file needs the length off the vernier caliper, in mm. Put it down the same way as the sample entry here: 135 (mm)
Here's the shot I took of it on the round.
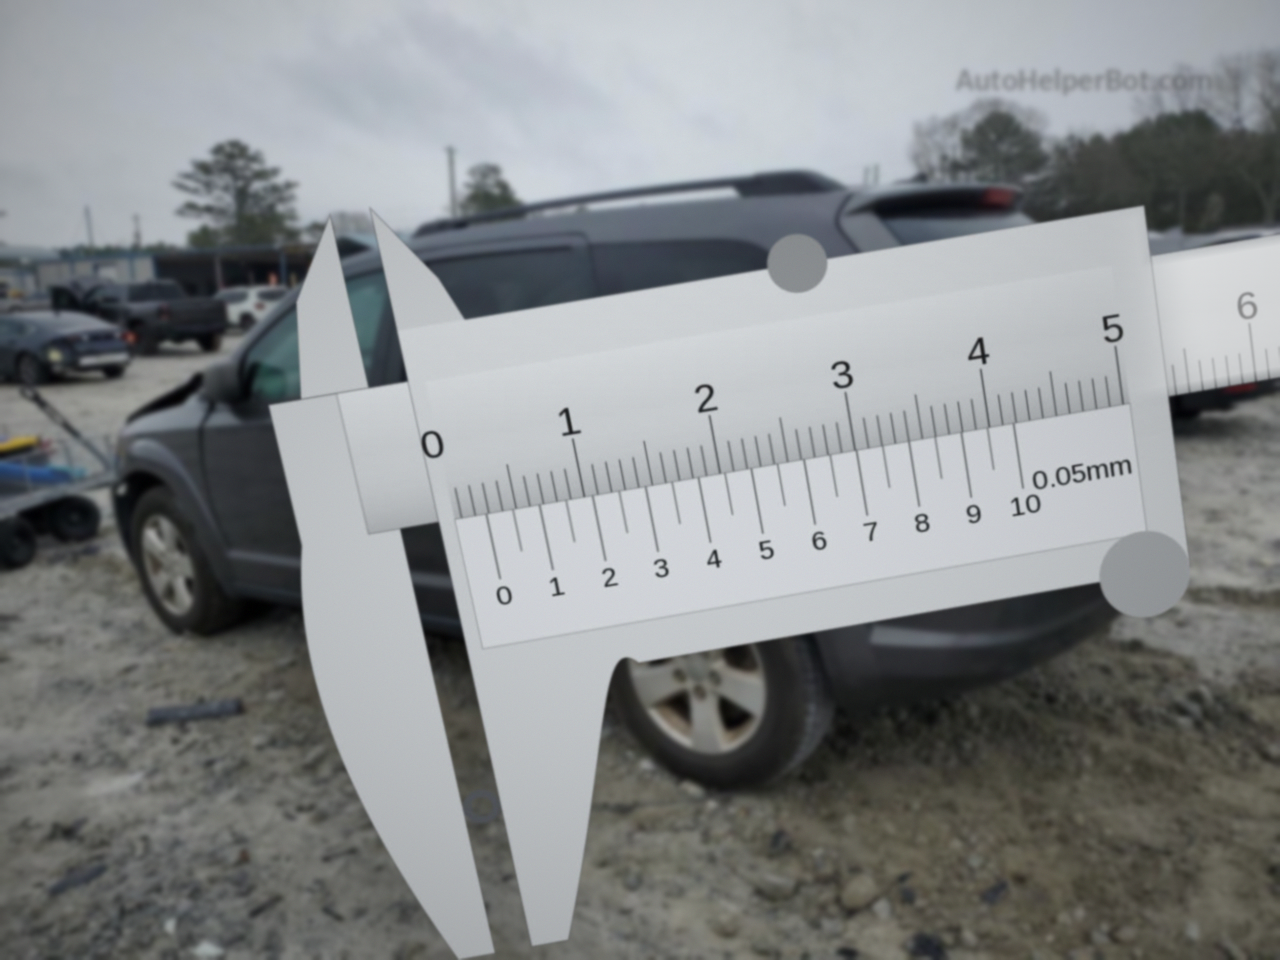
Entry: 2.8 (mm)
